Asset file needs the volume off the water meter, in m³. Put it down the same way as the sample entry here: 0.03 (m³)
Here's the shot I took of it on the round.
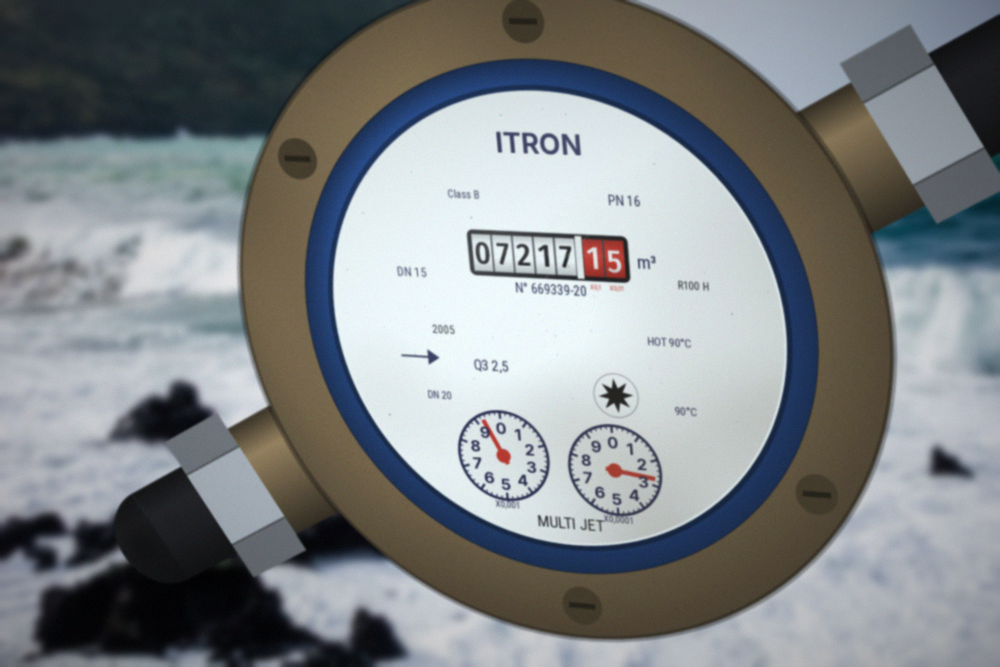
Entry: 7217.1492 (m³)
